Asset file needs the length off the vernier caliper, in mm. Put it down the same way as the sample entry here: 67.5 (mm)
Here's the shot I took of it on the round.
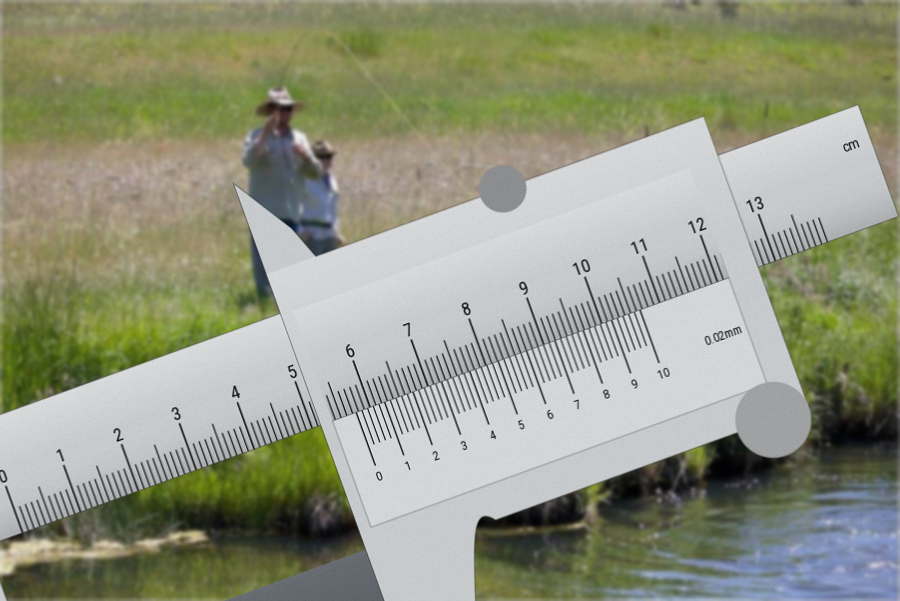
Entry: 57.6 (mm)
